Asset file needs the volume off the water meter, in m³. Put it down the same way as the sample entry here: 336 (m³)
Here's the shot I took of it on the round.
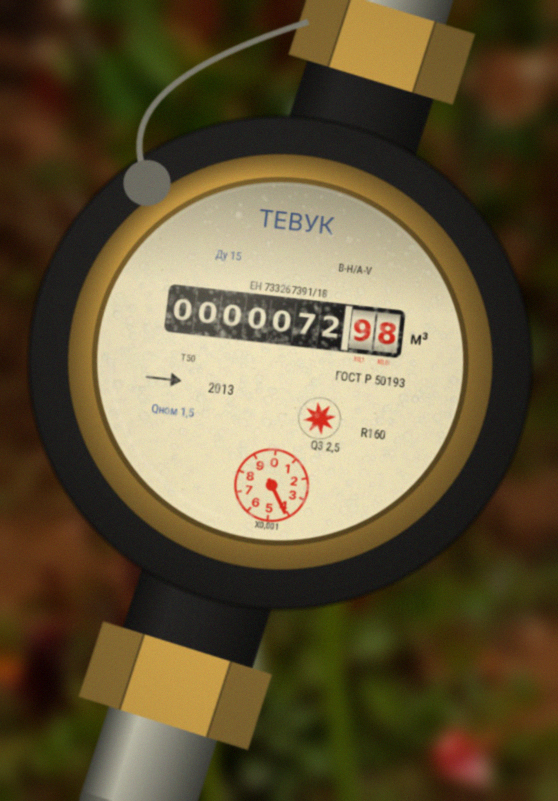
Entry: 72.984 (m³)
